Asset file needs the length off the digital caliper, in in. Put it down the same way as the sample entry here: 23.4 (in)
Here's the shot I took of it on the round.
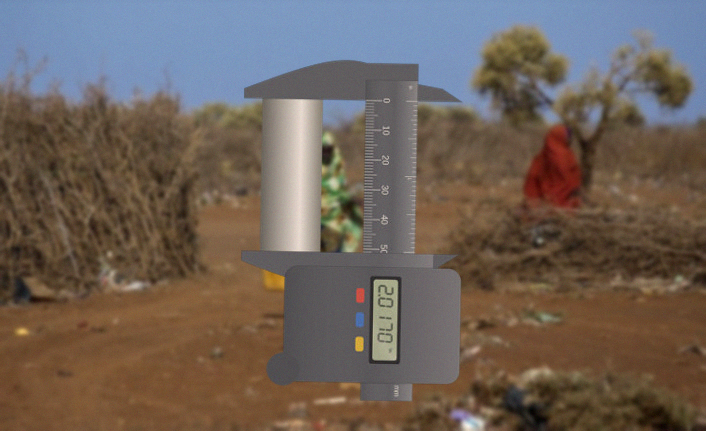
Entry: 2.0170 (in)
